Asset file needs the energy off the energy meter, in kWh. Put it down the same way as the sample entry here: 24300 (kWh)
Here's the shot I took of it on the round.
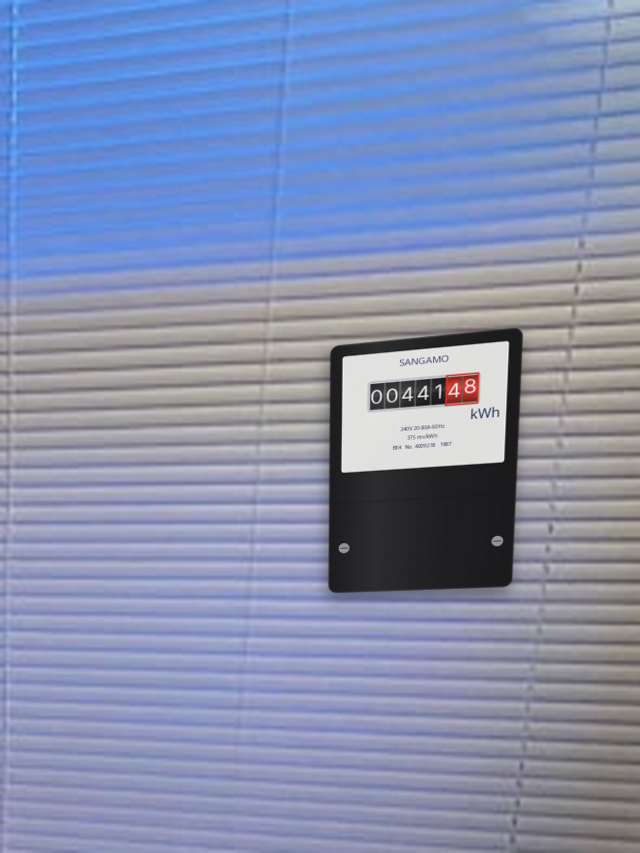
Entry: 441.48 (kWh)
